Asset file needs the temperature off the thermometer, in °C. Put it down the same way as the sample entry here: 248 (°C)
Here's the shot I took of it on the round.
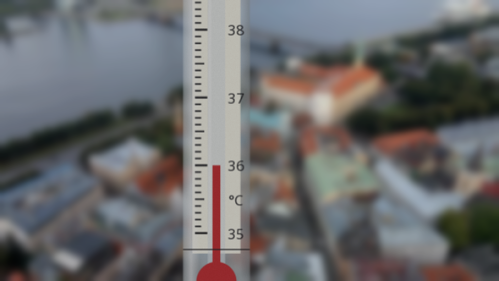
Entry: 36 (°C)
